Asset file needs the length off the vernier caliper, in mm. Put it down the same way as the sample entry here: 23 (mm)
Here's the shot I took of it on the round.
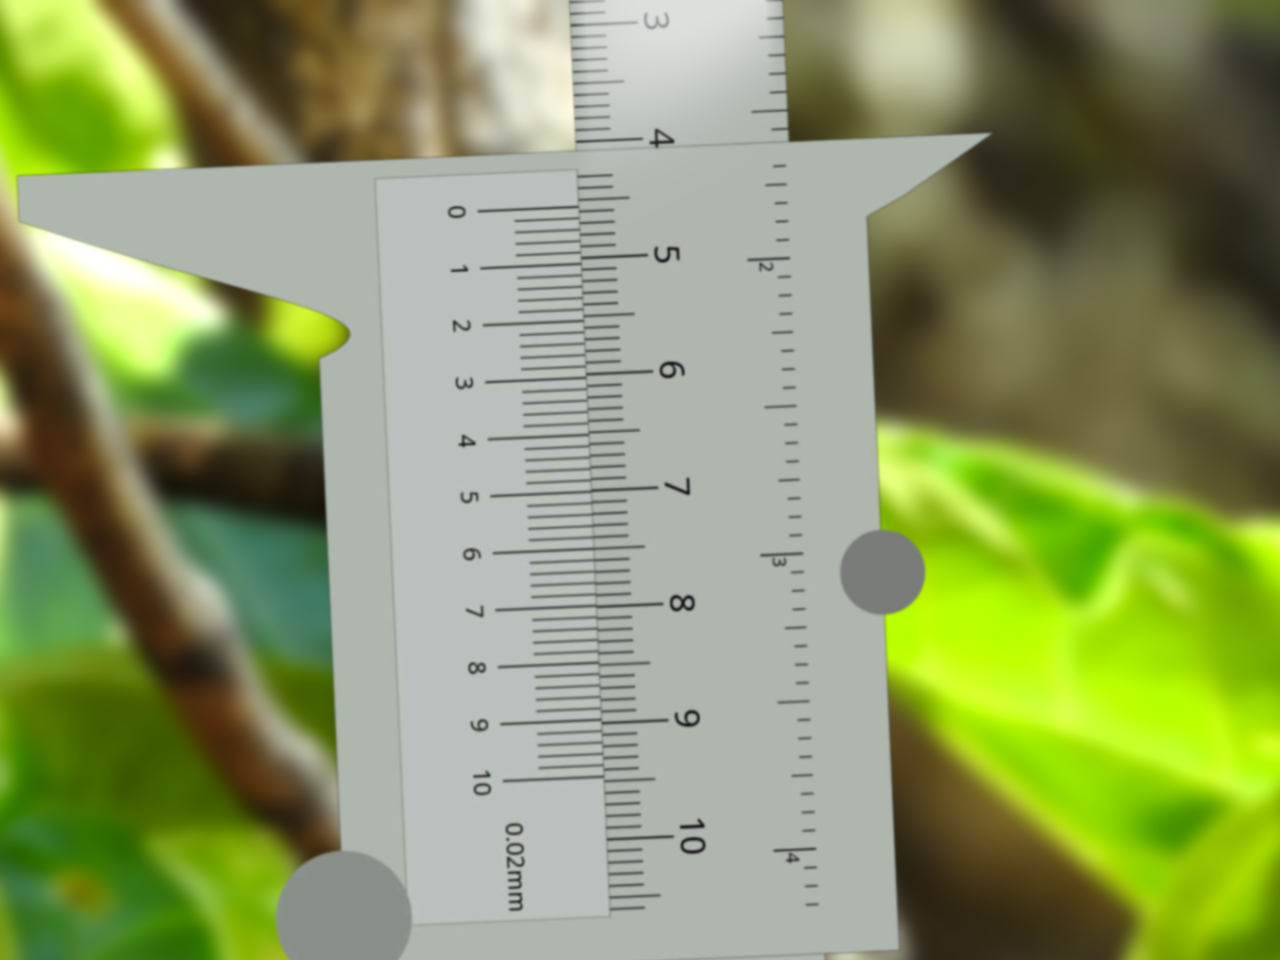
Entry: 45.6 (mm)
